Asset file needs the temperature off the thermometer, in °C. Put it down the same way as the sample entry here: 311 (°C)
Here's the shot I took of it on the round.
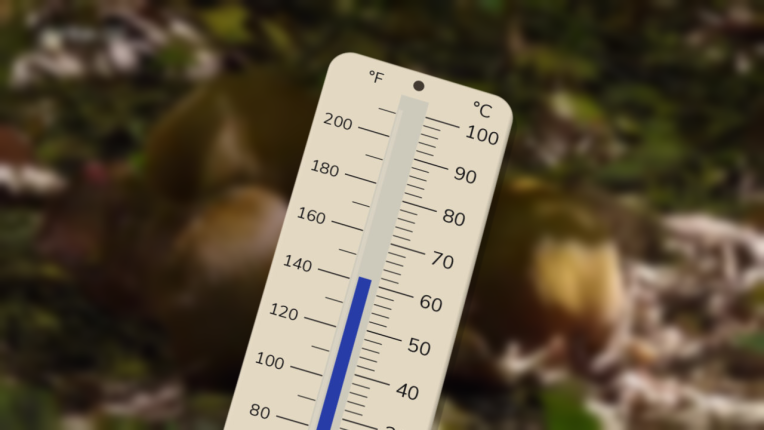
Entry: 61 (°C)
